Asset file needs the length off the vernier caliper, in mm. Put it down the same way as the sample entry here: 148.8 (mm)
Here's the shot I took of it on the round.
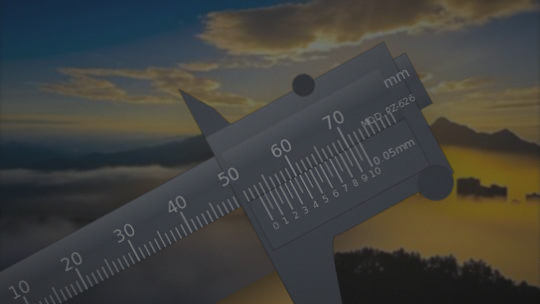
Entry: 53.0 (mm)
